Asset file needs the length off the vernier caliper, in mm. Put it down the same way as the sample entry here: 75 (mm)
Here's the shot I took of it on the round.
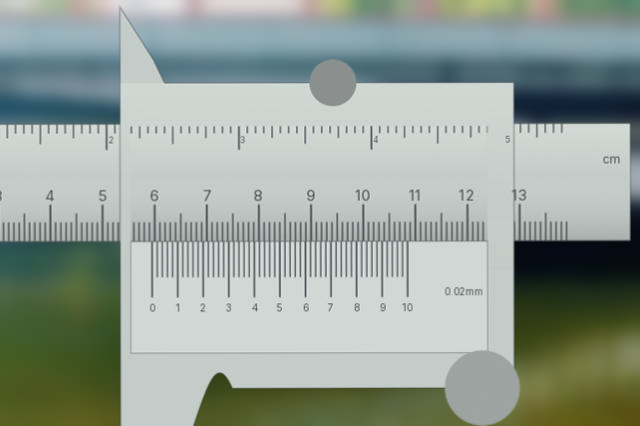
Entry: 59.5 (mm)
